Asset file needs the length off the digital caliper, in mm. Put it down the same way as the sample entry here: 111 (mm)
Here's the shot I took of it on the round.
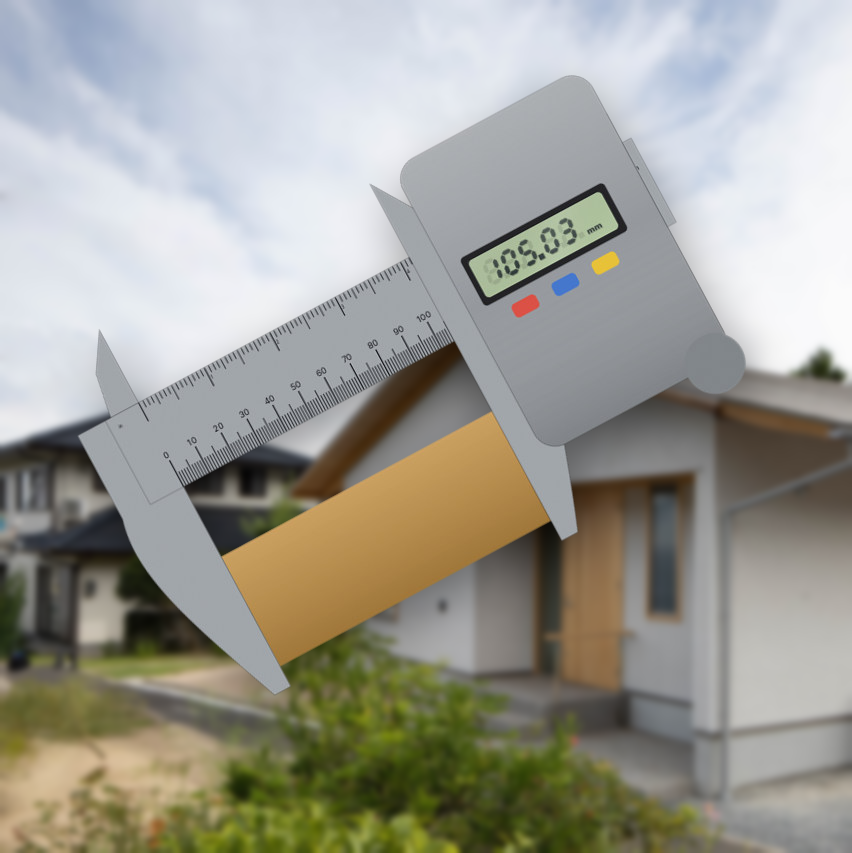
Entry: 105.03 (mm)
